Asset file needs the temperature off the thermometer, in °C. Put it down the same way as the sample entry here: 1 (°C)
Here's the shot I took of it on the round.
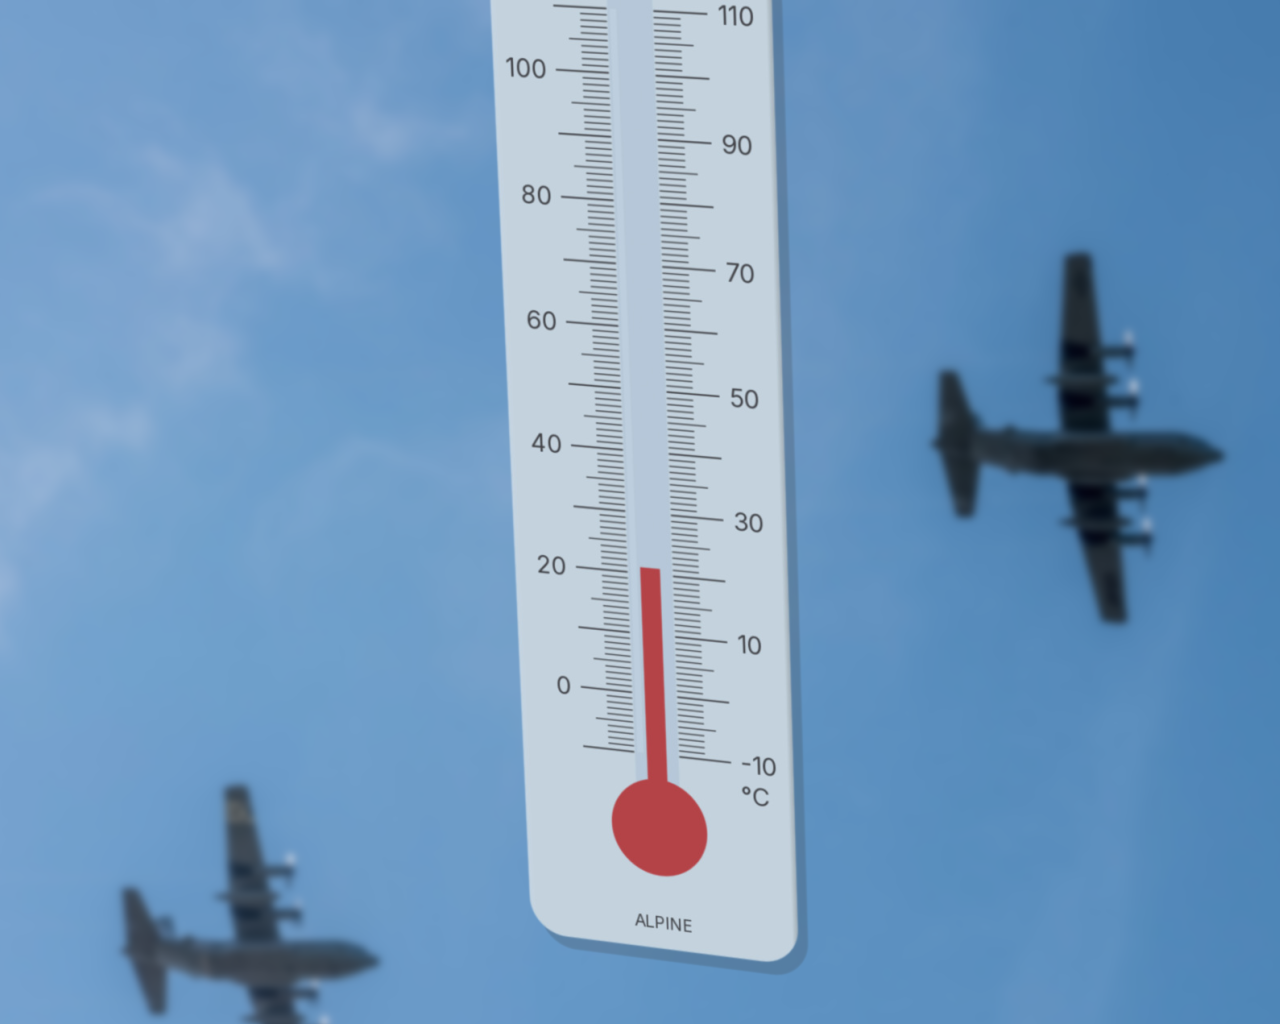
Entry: 21 (°C)
